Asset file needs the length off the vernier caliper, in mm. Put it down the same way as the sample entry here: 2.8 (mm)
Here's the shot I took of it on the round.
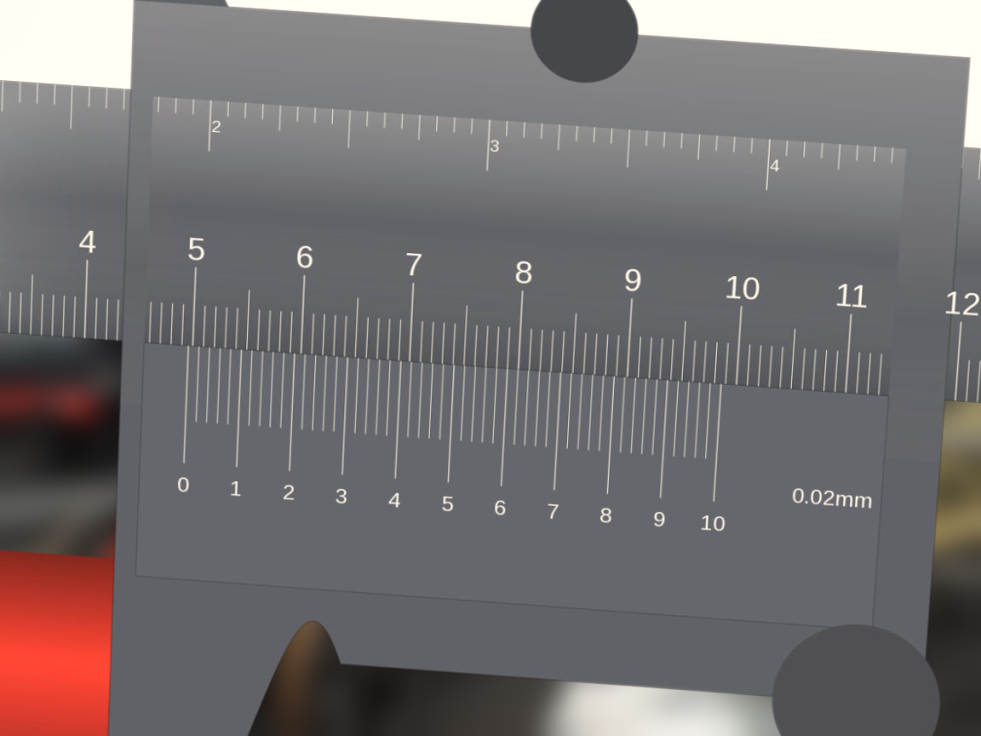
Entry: 49.6 (mm)
